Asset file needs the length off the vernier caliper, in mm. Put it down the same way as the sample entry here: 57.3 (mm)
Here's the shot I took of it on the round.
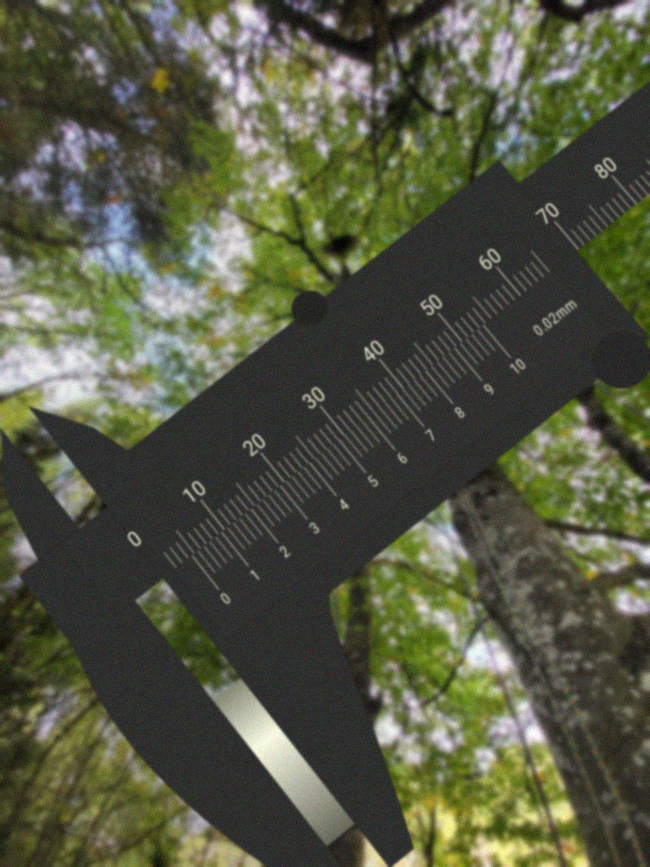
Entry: 4.6 (mm)
